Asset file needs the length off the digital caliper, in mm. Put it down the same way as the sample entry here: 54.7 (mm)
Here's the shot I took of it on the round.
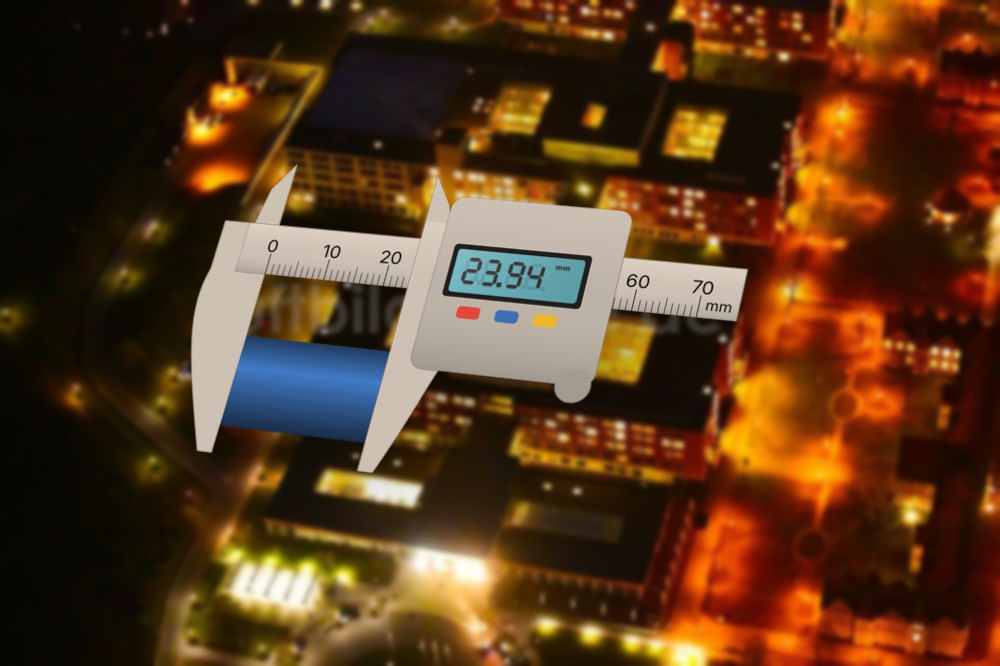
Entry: 23.94 (mm)
